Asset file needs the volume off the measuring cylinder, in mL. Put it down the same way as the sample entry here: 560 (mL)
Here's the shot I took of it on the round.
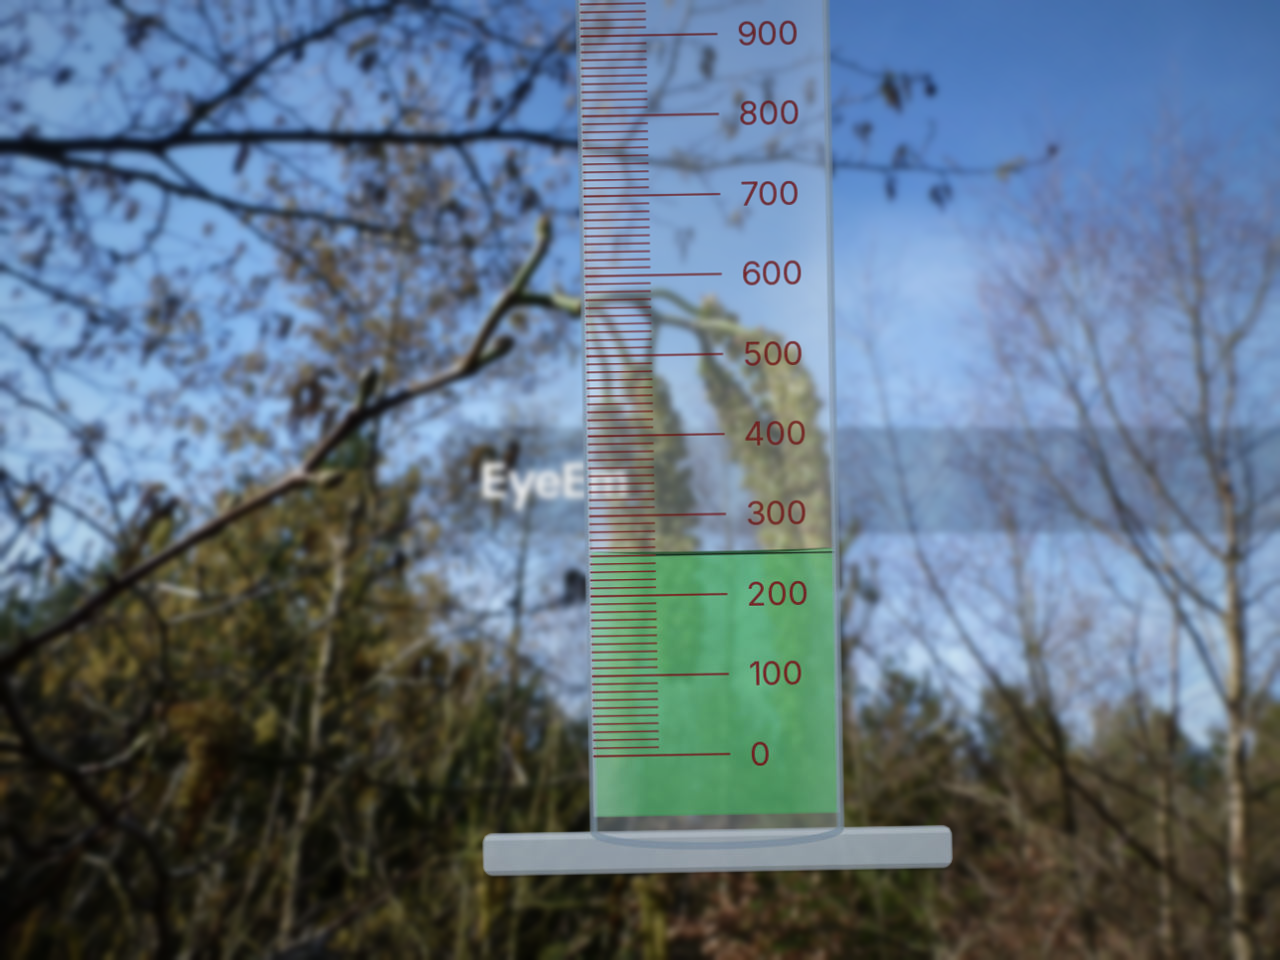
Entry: 250 (mL)
